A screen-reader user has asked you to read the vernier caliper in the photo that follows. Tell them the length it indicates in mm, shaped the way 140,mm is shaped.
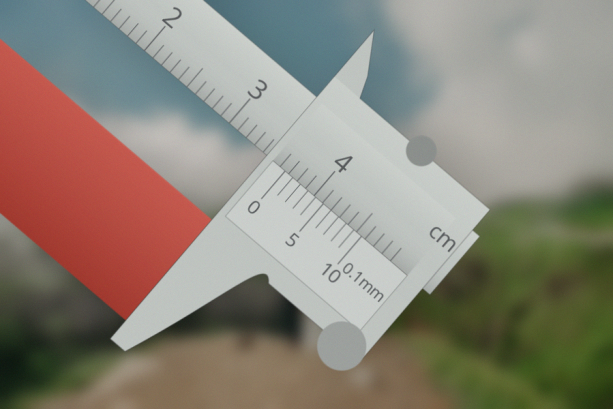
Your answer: 36.6,mm
